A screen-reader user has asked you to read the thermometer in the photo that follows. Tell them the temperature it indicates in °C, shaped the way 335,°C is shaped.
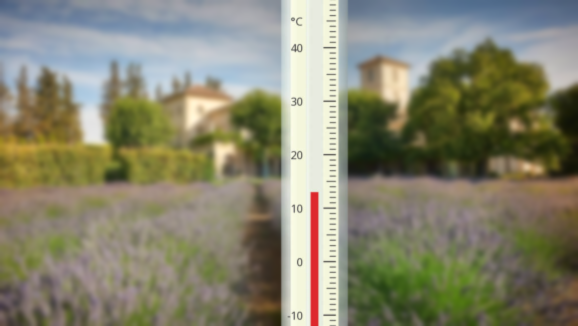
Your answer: 13,°C
